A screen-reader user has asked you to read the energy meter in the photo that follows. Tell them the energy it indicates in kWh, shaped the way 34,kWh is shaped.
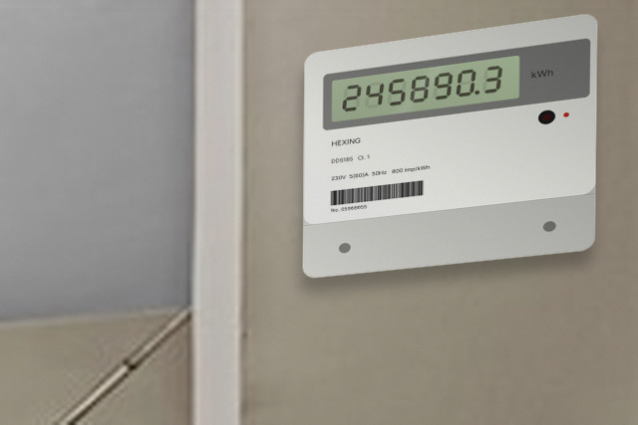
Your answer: 245890.3,kWh
